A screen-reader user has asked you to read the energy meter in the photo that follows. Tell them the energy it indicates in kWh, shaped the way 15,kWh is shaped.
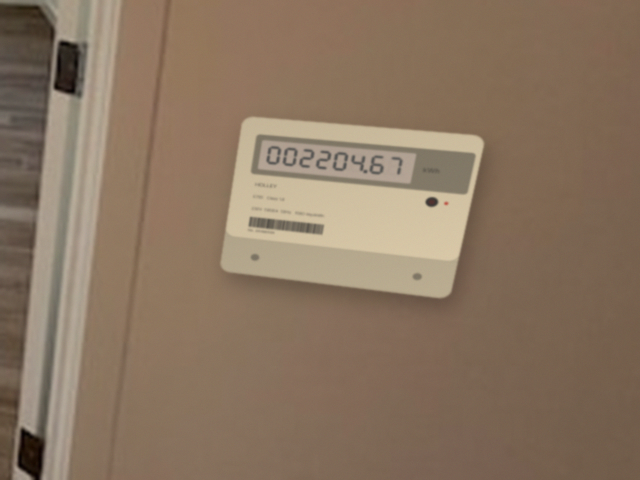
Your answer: 2204.67,kWh
